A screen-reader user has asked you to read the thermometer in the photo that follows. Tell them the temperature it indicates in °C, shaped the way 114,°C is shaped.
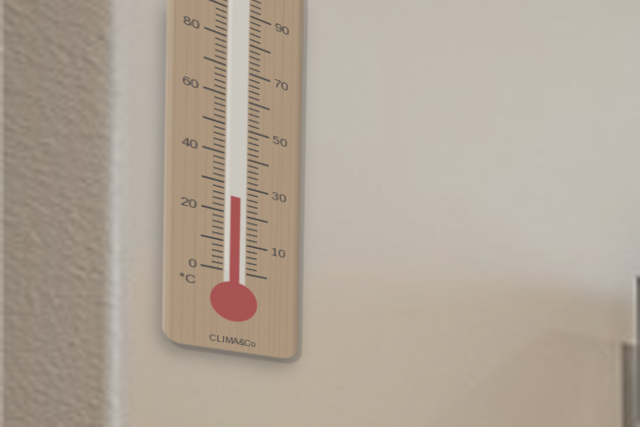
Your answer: 26,°C
